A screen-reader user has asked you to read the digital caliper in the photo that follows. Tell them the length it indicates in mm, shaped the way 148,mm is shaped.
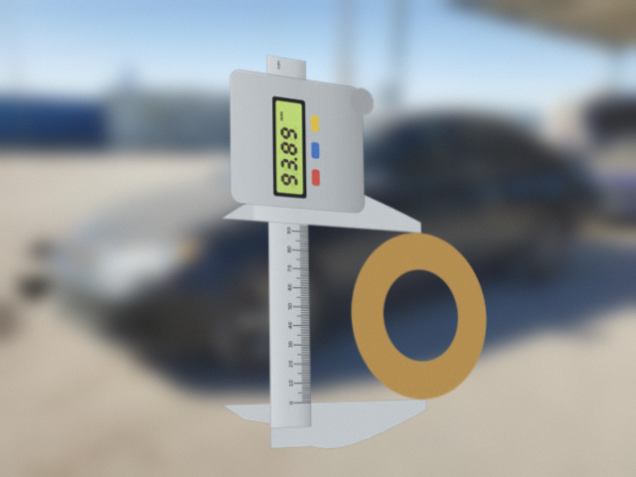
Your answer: 93.89,mm
